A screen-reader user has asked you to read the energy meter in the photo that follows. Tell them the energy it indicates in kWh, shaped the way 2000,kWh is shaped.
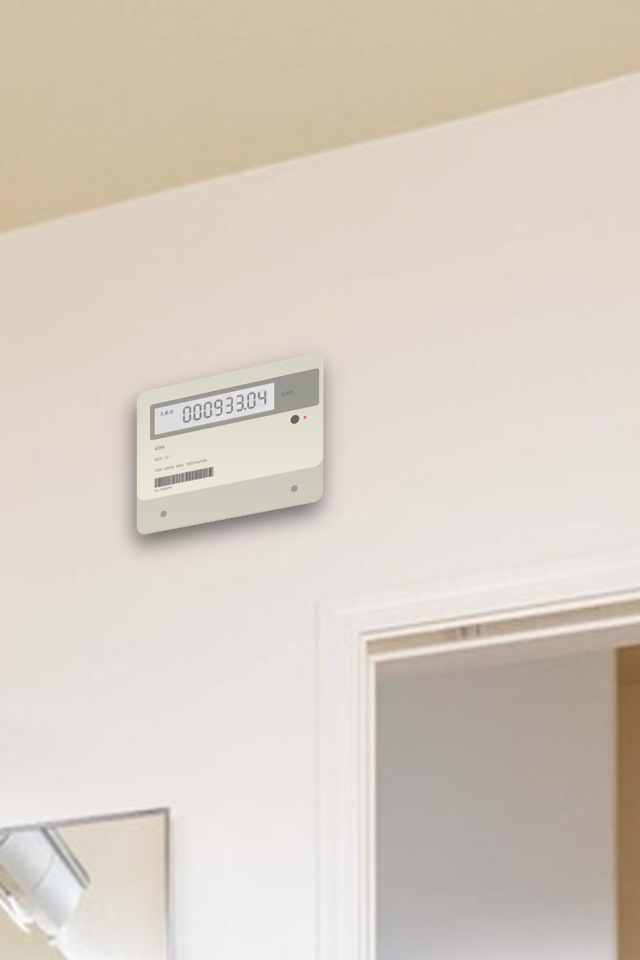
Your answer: 933.04,kWh
